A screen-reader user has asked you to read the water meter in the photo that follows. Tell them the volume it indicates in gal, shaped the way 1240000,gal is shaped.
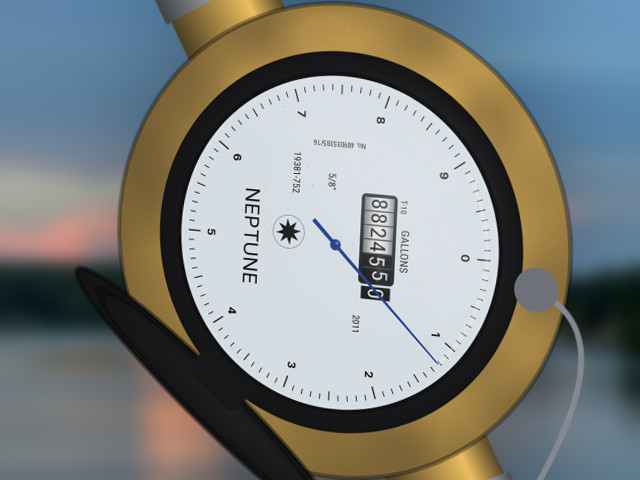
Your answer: 8824551.2,gal
